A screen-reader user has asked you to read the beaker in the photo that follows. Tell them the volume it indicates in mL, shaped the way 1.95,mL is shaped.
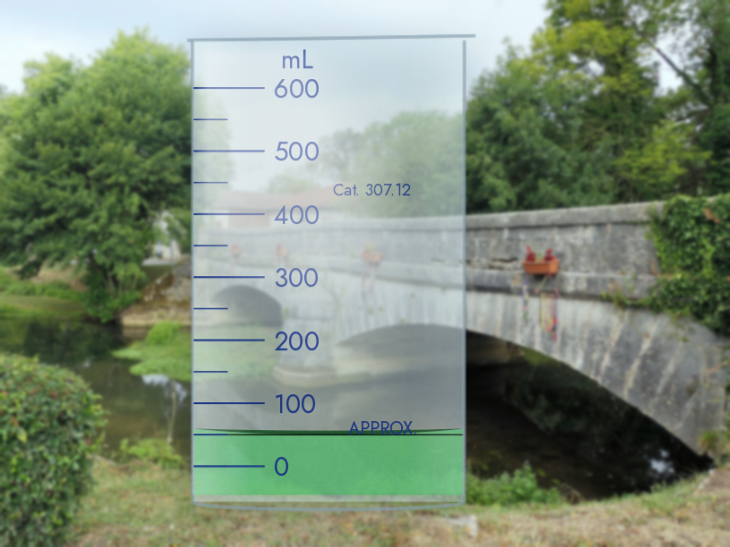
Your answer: 50,mL
